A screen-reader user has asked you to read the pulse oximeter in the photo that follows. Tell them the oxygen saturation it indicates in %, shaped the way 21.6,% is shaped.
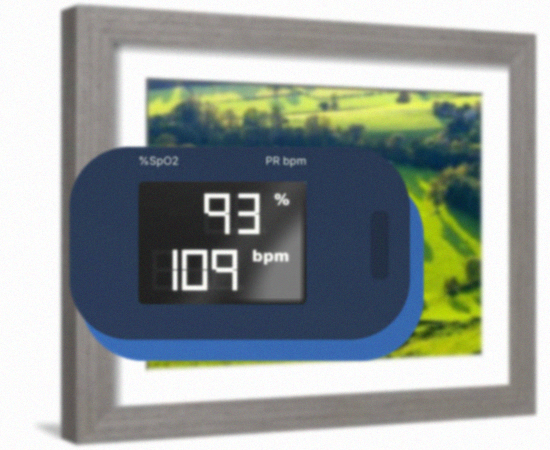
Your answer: 93,%
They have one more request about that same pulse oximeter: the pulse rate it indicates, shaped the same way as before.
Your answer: 109,bpm
